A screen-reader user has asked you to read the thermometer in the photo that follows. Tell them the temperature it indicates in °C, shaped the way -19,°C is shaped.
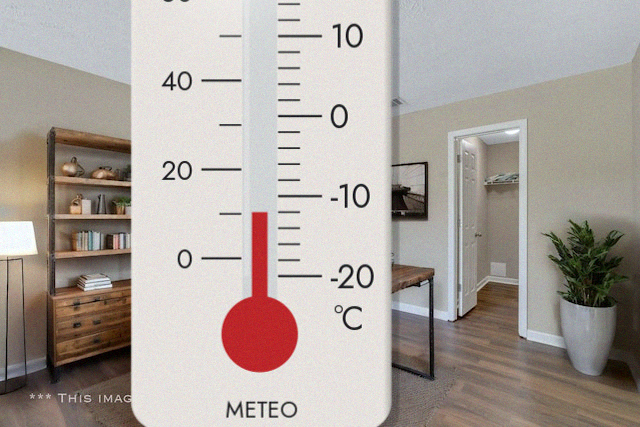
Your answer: -12,°C
